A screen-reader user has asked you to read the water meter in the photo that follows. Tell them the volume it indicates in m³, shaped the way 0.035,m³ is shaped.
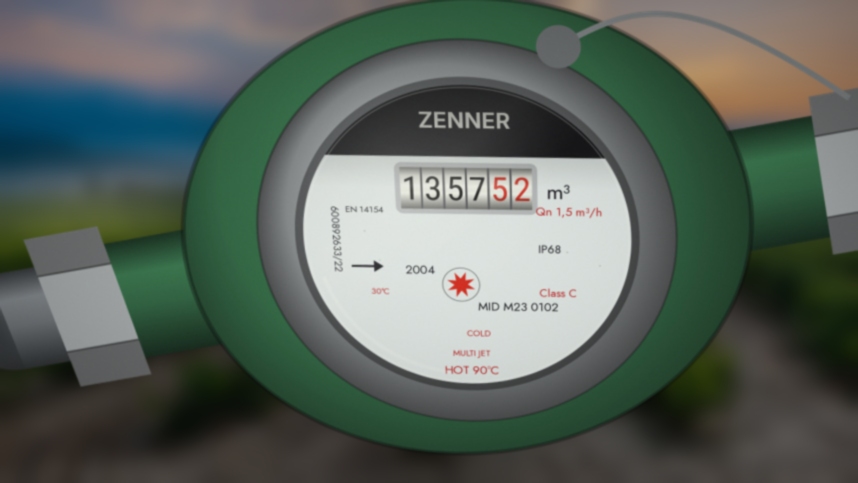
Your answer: 1357.52,m³
